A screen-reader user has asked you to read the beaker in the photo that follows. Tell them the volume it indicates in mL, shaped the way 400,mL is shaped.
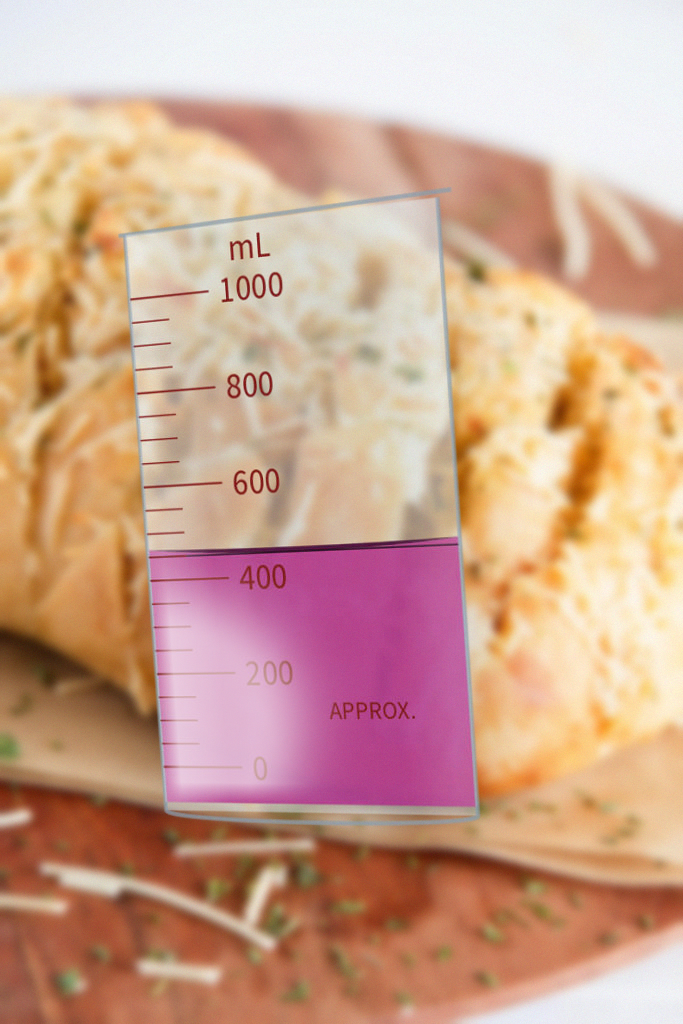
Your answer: 450,mL
